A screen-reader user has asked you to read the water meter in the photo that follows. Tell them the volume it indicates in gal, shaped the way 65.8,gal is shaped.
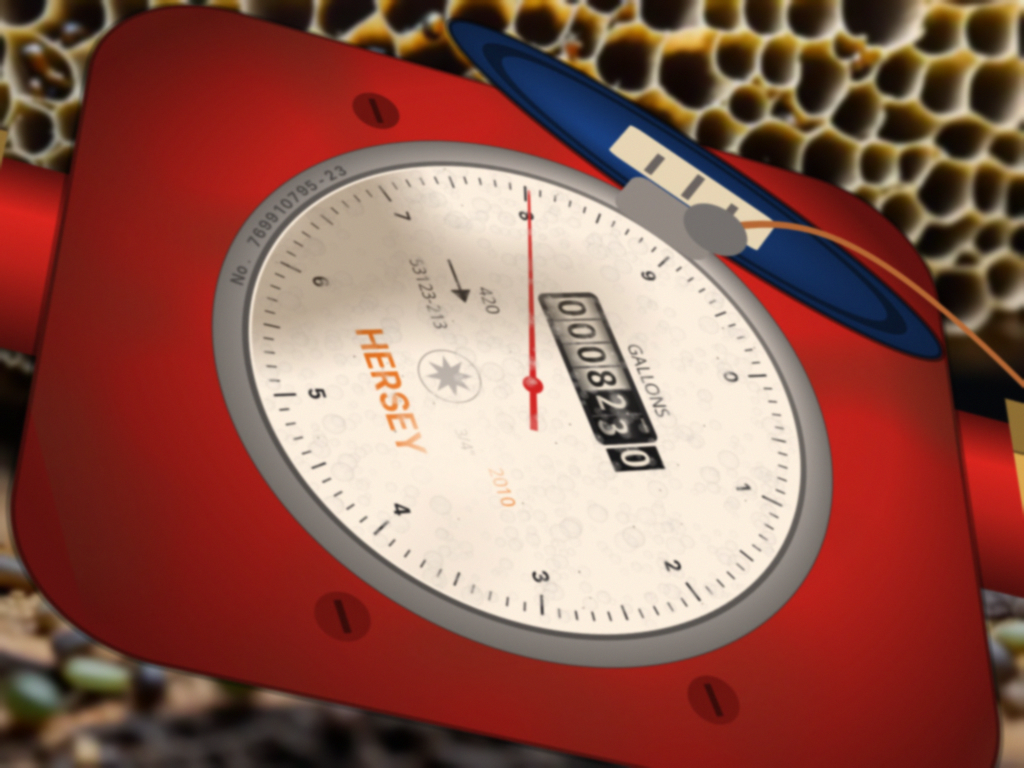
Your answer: 8228.0,gal
